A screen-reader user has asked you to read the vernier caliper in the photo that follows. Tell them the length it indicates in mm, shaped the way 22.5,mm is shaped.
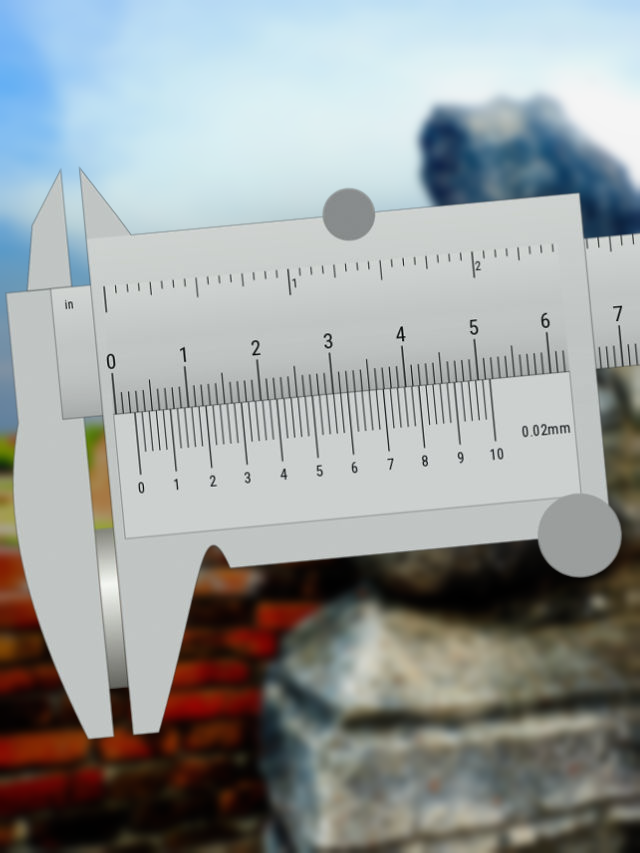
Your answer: 2.6,mm
